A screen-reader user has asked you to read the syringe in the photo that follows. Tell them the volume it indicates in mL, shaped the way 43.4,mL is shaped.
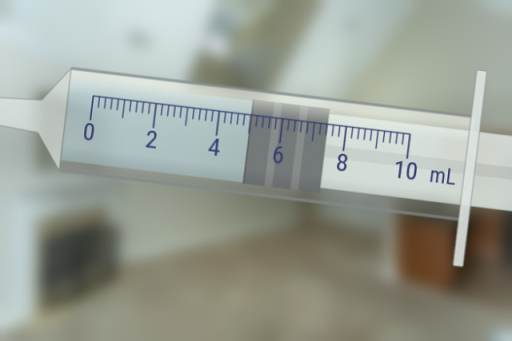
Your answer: 5,mL
